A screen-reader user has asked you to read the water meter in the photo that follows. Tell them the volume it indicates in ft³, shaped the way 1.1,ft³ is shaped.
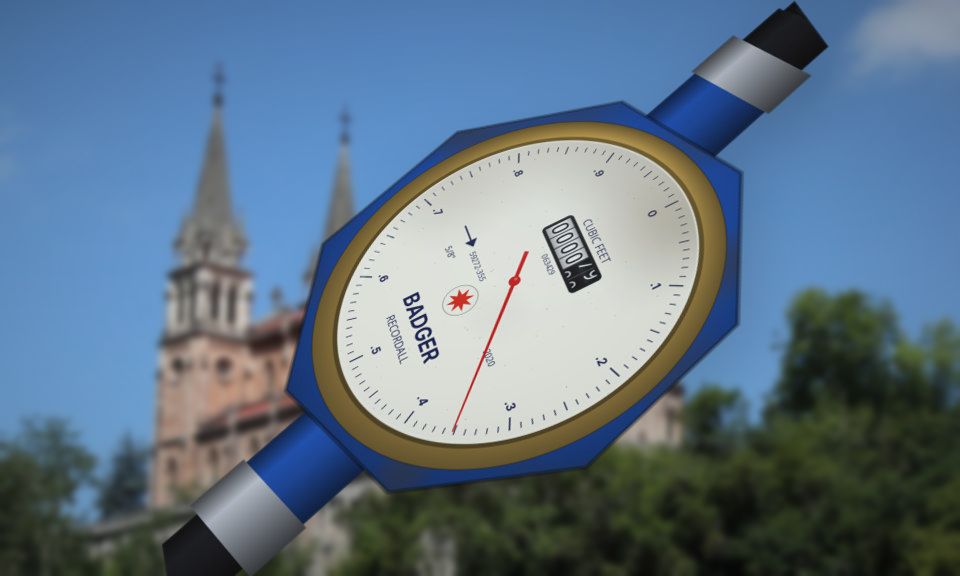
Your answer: 79.35,ft³
